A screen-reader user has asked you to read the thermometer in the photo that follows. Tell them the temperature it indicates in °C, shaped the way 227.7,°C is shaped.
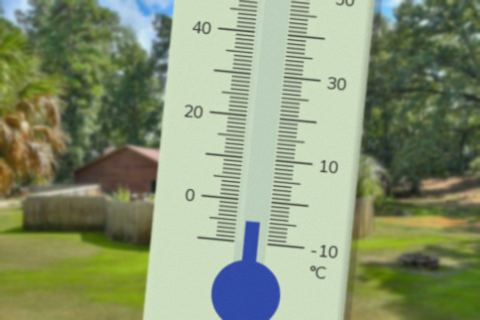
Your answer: -5,°C
